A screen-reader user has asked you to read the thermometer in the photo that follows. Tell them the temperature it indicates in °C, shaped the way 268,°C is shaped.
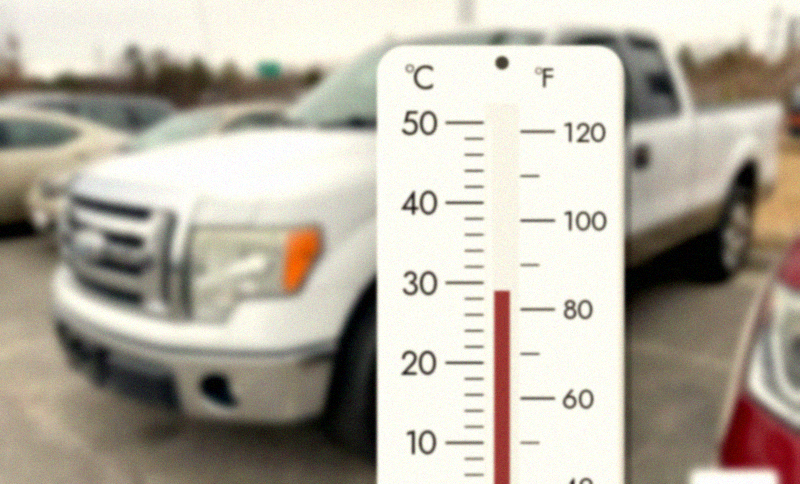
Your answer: 29,°C
